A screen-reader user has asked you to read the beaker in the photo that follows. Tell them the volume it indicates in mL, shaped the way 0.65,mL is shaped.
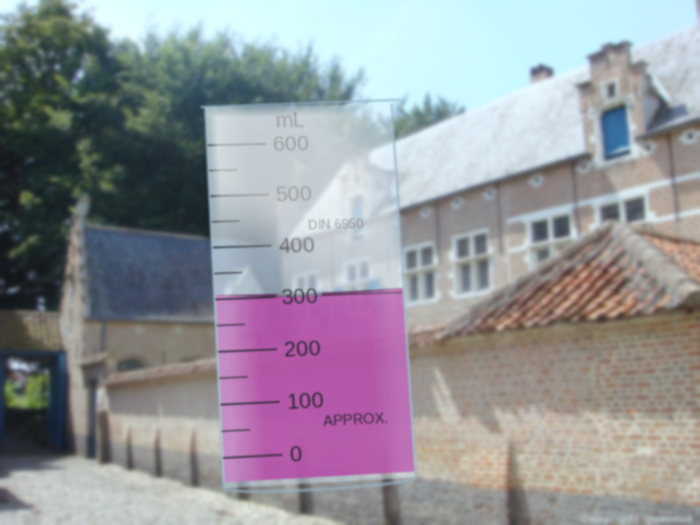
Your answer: 300,mL
